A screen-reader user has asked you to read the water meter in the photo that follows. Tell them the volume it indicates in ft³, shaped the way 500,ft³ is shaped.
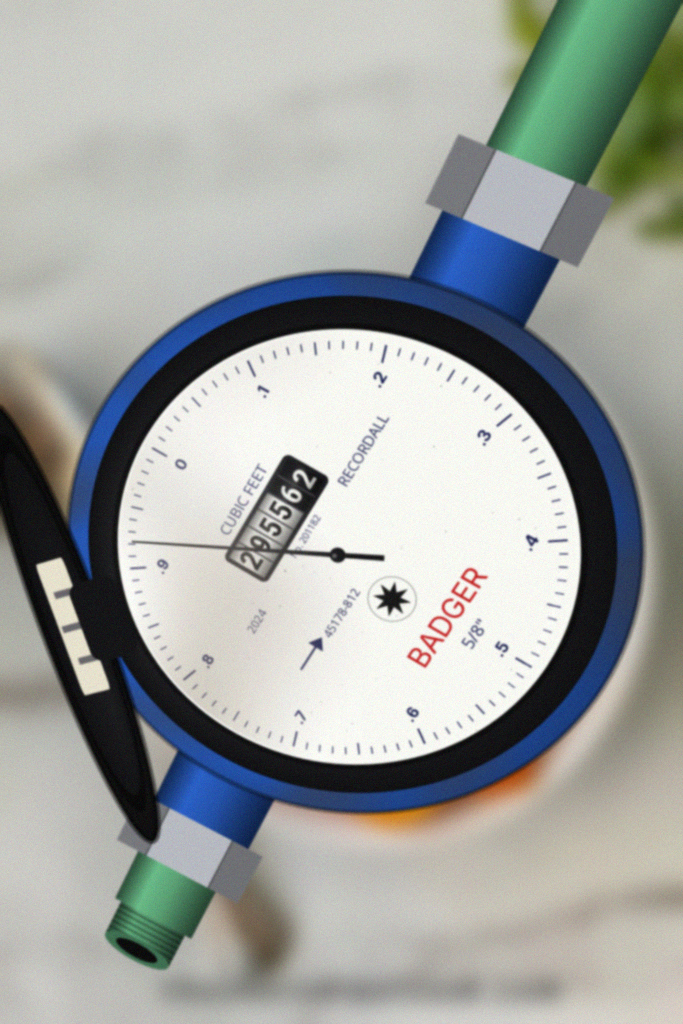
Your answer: 295561.92,ft³
